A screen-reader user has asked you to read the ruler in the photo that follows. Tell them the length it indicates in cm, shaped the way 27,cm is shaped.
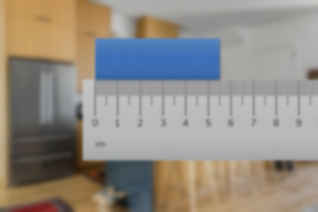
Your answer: 5.5,cm
